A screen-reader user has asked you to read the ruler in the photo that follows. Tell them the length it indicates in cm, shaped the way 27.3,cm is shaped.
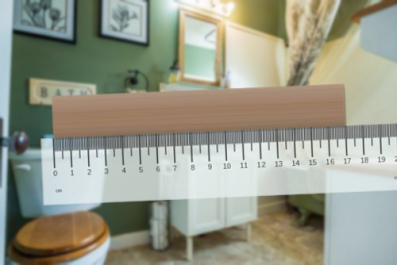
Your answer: 17,cm
